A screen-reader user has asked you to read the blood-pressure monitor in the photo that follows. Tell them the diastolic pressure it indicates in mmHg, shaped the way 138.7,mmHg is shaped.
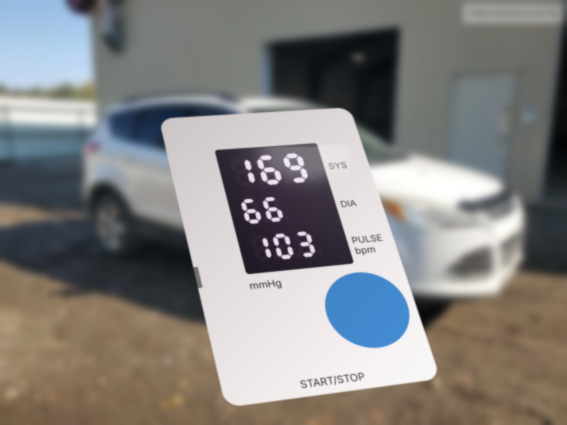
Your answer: 66,mmHg
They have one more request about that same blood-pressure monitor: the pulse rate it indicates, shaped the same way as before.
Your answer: 103,bpm
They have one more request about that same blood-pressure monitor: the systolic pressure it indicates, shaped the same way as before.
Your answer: 169,mmHg
